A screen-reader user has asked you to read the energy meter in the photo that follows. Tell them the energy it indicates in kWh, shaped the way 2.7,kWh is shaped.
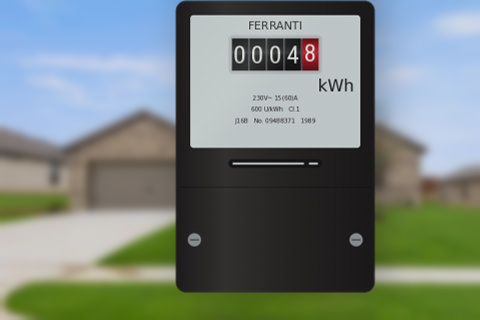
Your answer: 4.8,kWh
